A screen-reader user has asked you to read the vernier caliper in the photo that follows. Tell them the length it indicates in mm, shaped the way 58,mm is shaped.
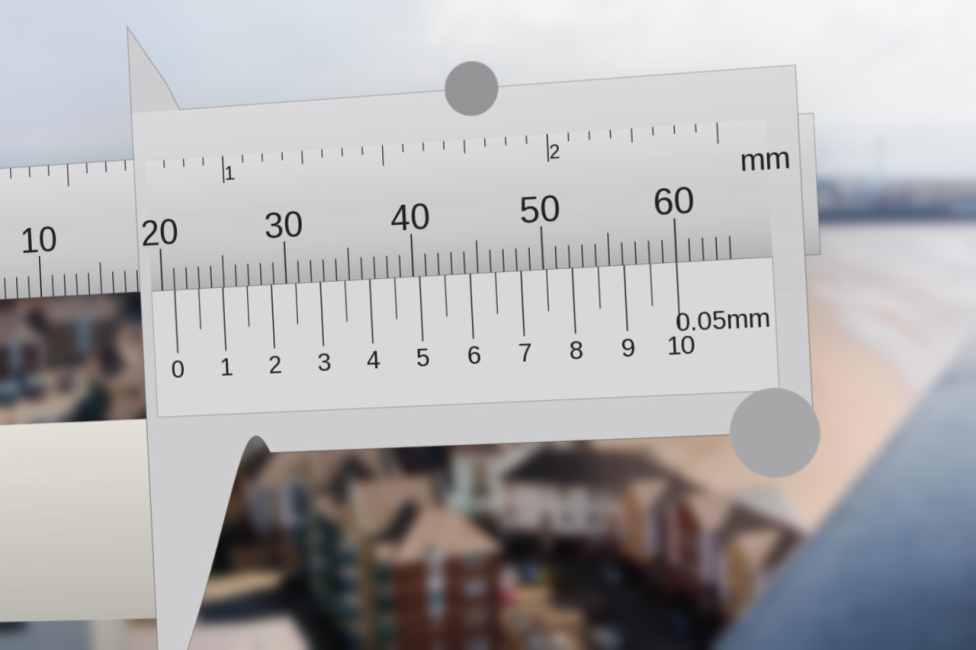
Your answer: 21.0,mm
